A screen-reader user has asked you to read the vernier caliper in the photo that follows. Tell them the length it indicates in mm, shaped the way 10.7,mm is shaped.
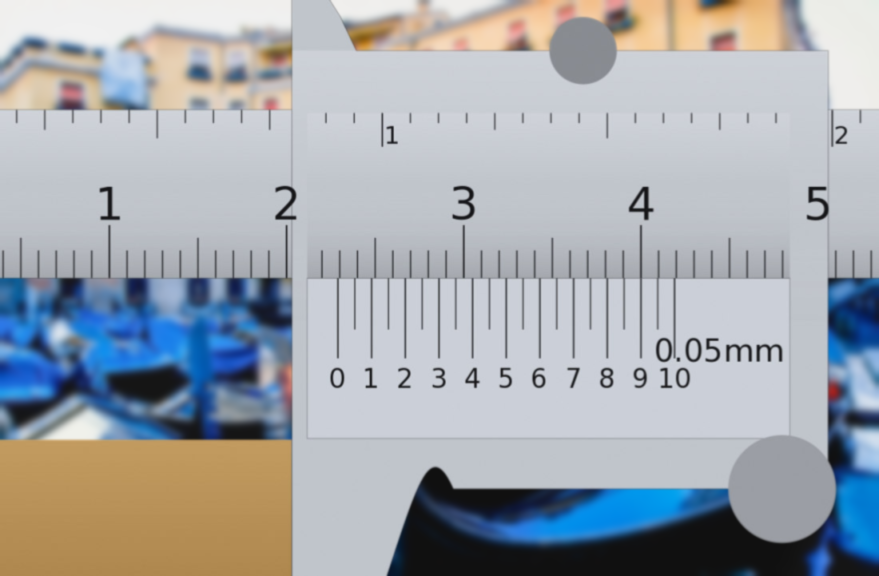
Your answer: 22.9,mm
